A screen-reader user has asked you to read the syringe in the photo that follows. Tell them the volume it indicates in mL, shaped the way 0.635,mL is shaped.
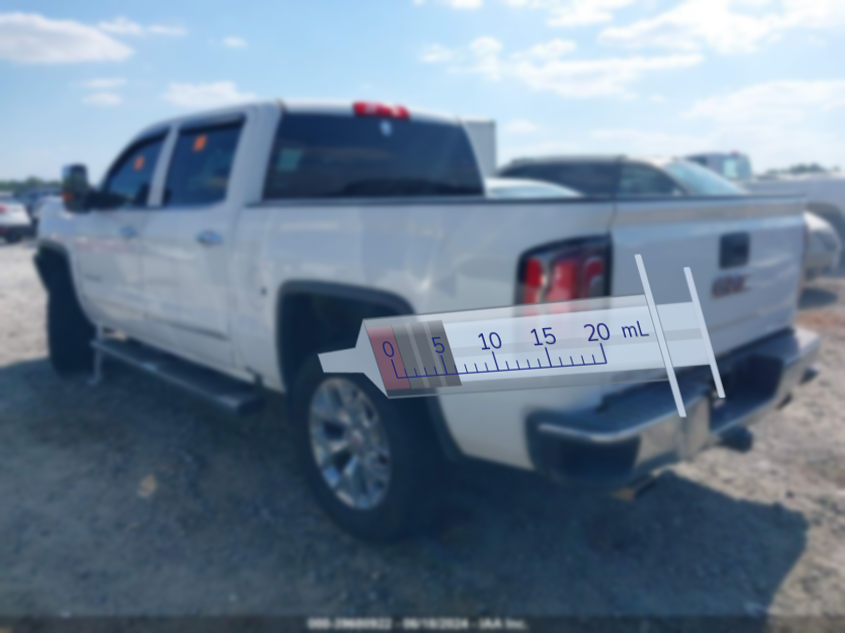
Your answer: 1,mL
